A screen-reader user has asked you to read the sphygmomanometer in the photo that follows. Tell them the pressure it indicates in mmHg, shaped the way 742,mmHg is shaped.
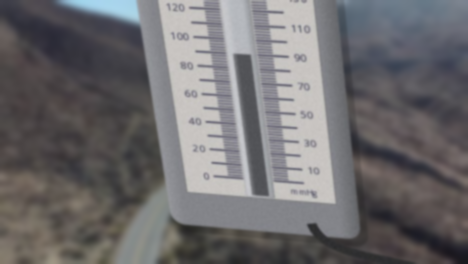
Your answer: 90,mmHg
